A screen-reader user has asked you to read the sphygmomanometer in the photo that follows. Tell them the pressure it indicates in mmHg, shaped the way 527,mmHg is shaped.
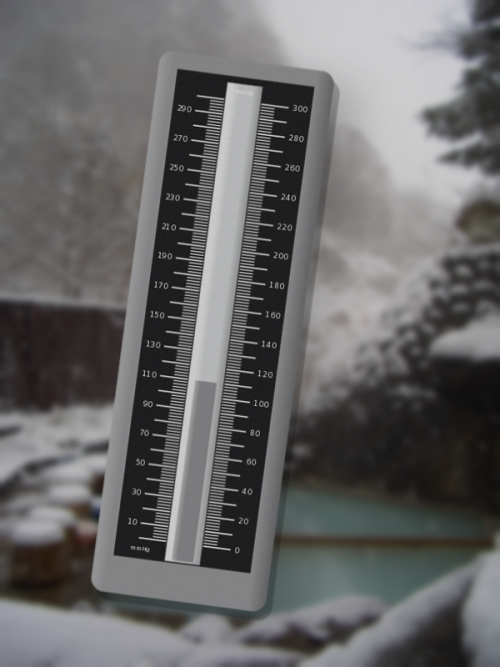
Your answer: 110,mmHg
